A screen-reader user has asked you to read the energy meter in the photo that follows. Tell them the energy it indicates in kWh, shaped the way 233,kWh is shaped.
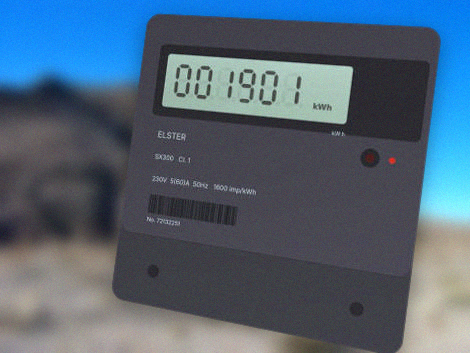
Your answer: 1901,kWh
